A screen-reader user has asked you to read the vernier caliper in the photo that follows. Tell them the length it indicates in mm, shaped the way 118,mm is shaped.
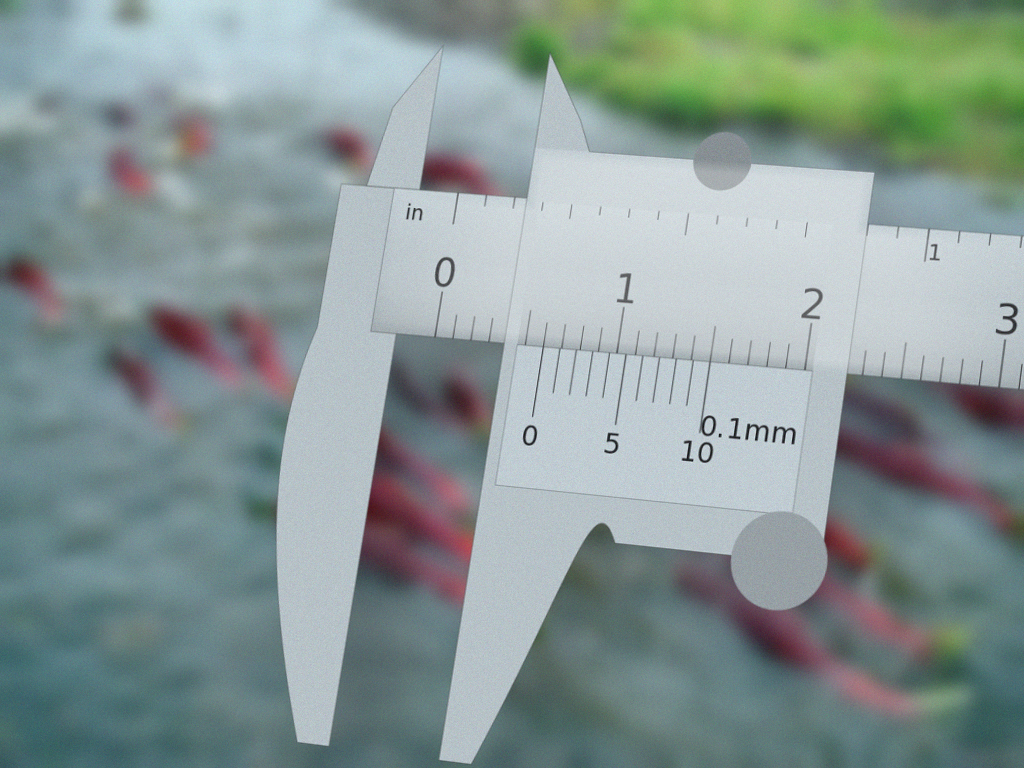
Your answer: 6.0,mm
